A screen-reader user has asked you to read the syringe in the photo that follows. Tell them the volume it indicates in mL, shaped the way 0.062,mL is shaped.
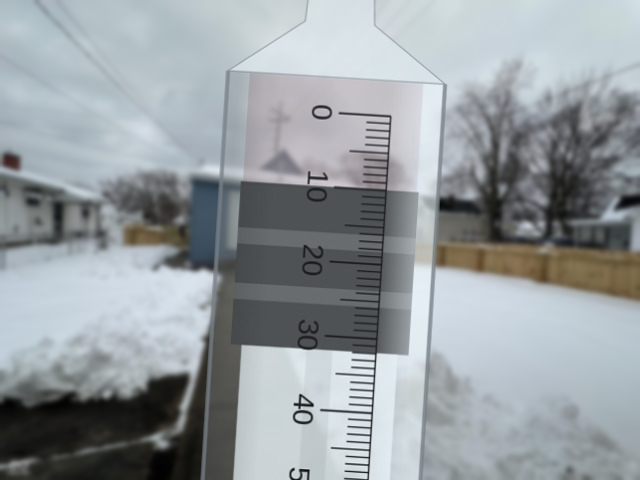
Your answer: 10,mL
